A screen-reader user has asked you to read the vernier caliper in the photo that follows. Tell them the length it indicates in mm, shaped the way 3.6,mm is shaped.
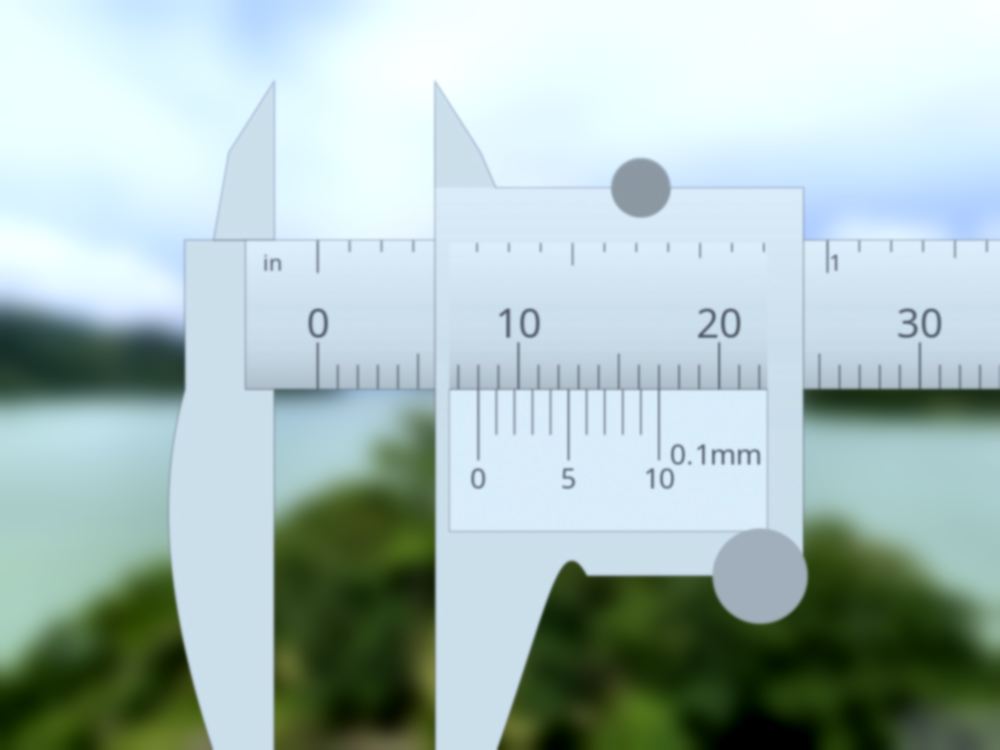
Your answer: 8.0,mm
